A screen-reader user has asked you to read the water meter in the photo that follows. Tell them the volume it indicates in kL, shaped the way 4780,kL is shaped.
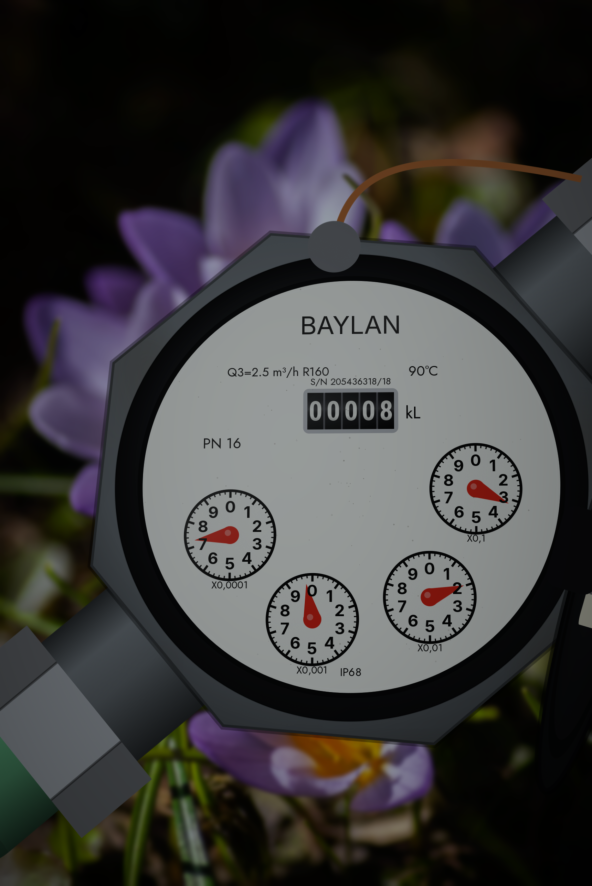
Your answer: 8.3197,kL
